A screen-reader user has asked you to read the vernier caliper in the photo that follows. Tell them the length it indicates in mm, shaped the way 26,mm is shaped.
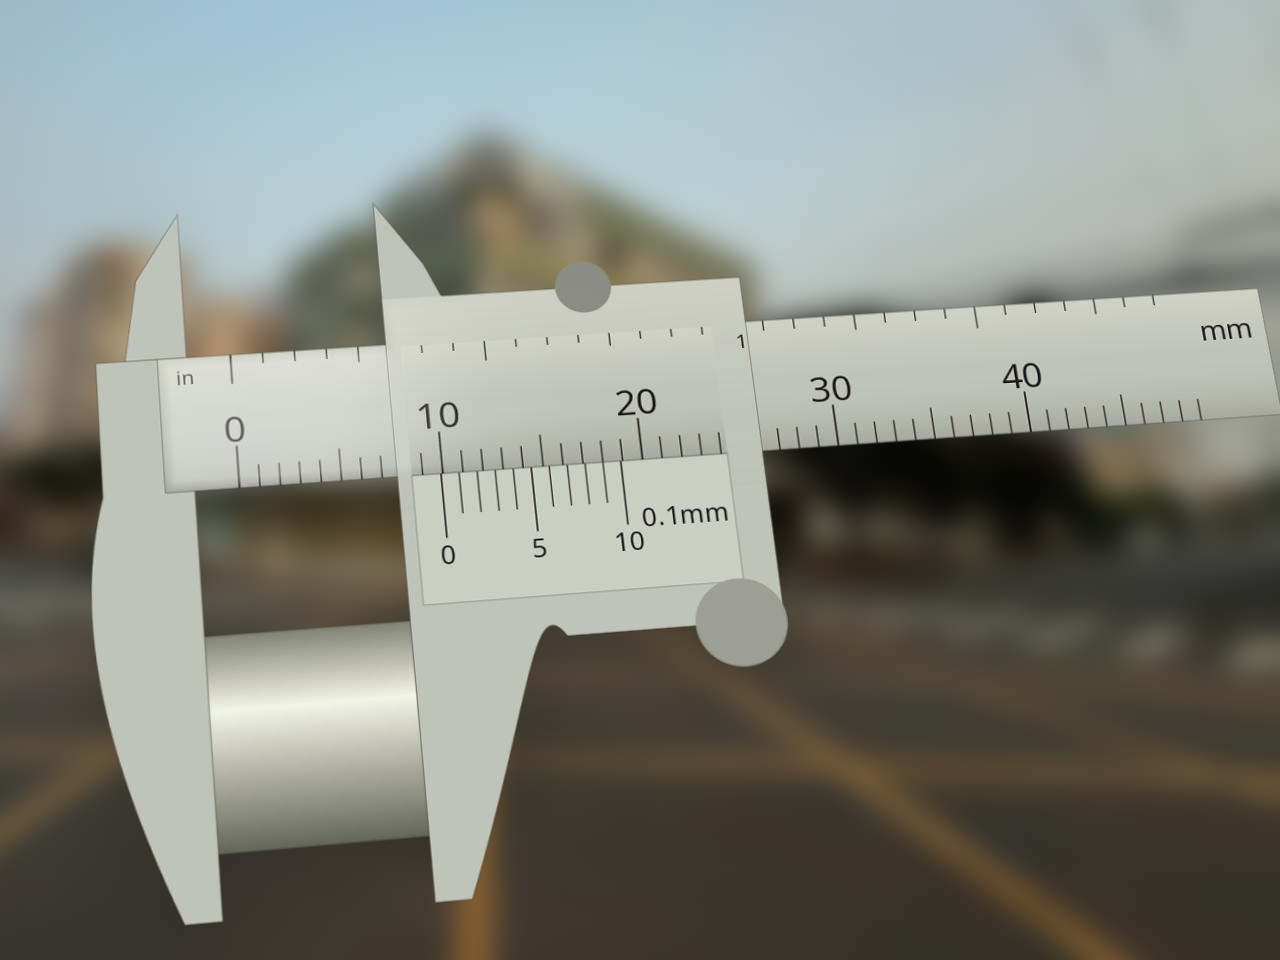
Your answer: 9.9,mm
